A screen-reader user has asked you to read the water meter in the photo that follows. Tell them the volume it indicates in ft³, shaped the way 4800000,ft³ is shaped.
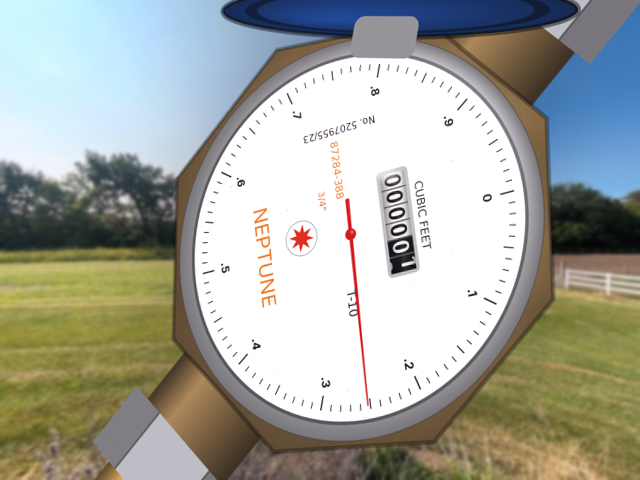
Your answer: 1.25,ft³
